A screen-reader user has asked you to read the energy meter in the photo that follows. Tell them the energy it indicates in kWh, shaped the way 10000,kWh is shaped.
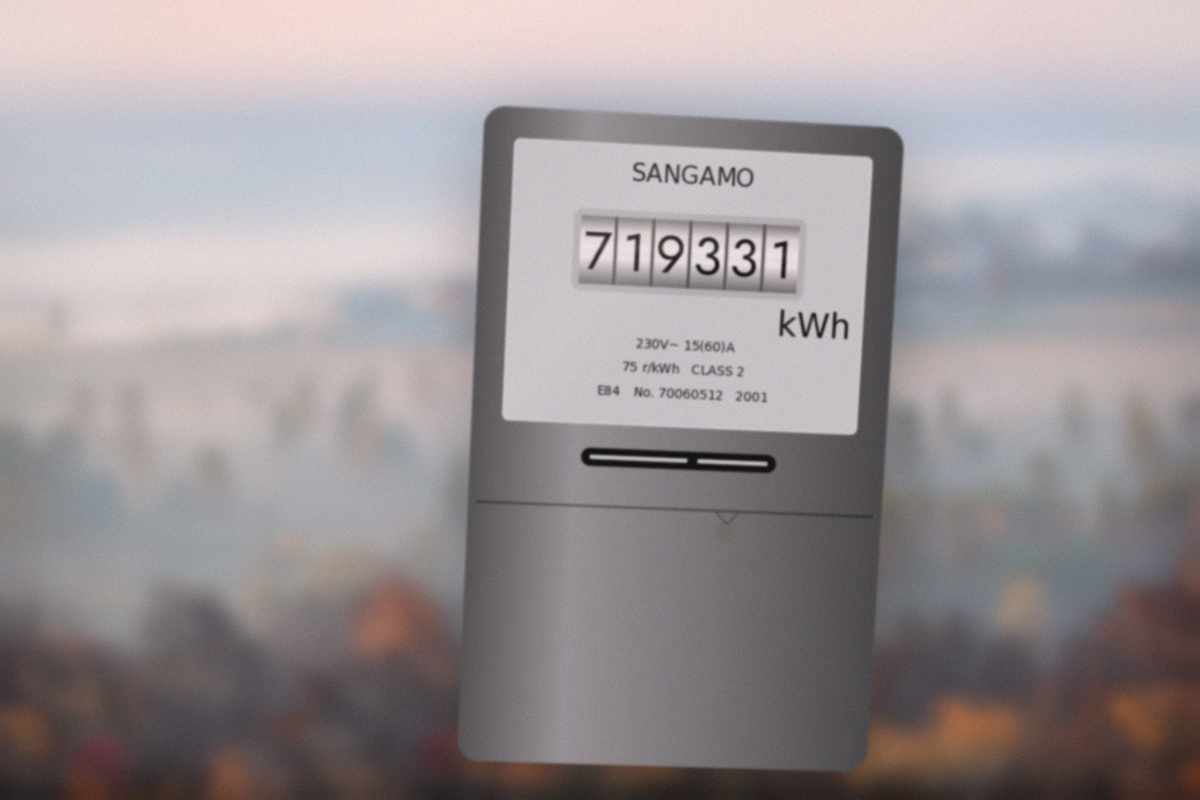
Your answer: 719331,kWh
